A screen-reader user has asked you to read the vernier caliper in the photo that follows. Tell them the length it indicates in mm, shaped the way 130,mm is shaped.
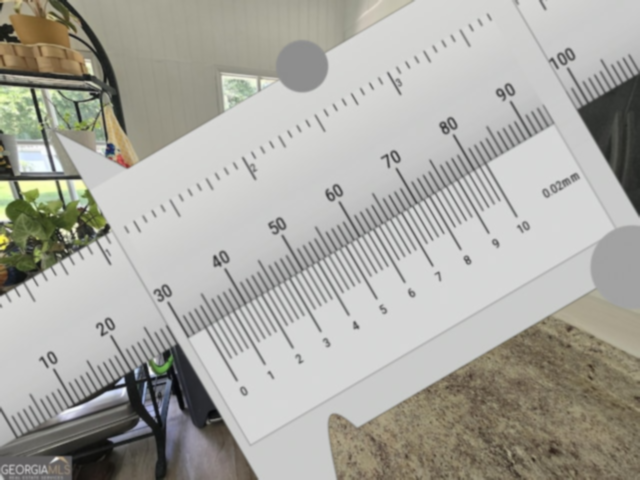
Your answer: 33.0,mm
